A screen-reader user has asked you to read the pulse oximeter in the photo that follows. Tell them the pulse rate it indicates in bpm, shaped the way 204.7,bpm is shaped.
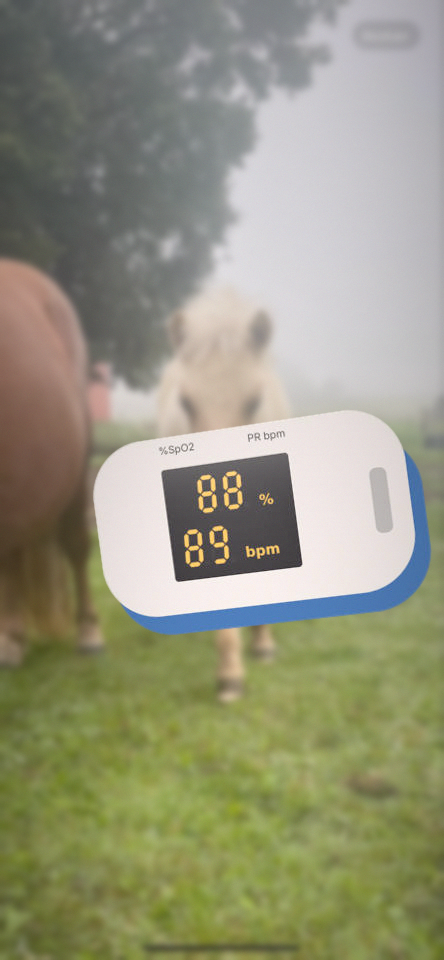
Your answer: 89,bpm
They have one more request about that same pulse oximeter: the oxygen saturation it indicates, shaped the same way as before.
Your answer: 88,%
